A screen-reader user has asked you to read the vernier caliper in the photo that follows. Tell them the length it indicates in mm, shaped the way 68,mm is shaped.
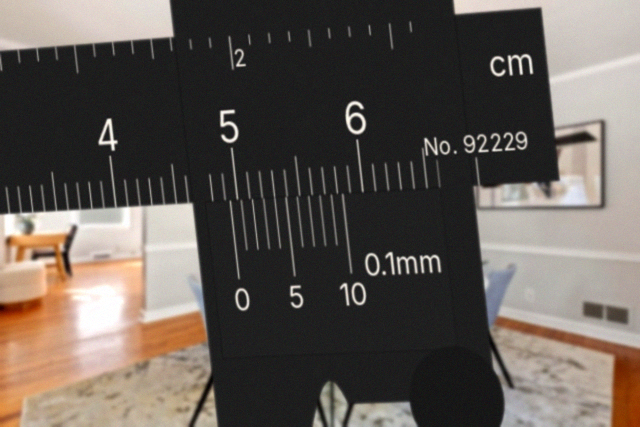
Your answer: 49.4,mm
